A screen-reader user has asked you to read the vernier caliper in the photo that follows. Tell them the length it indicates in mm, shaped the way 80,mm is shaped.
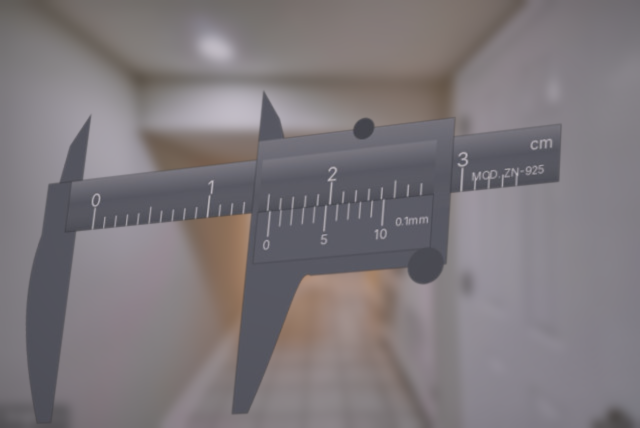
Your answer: 15.2,mm
